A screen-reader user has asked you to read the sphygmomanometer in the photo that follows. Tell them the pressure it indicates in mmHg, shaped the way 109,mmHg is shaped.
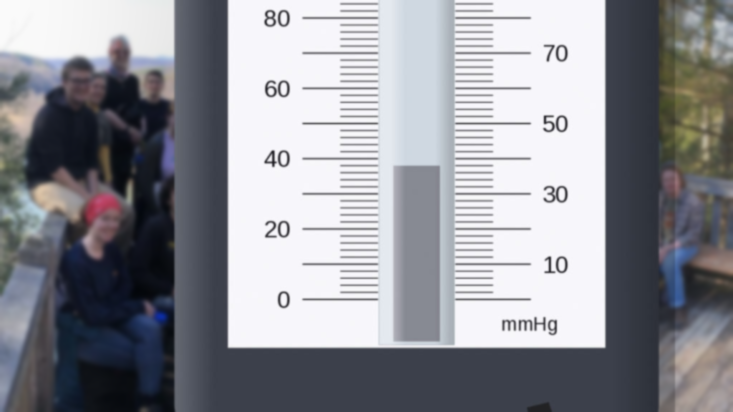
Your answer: 38,mmHg
